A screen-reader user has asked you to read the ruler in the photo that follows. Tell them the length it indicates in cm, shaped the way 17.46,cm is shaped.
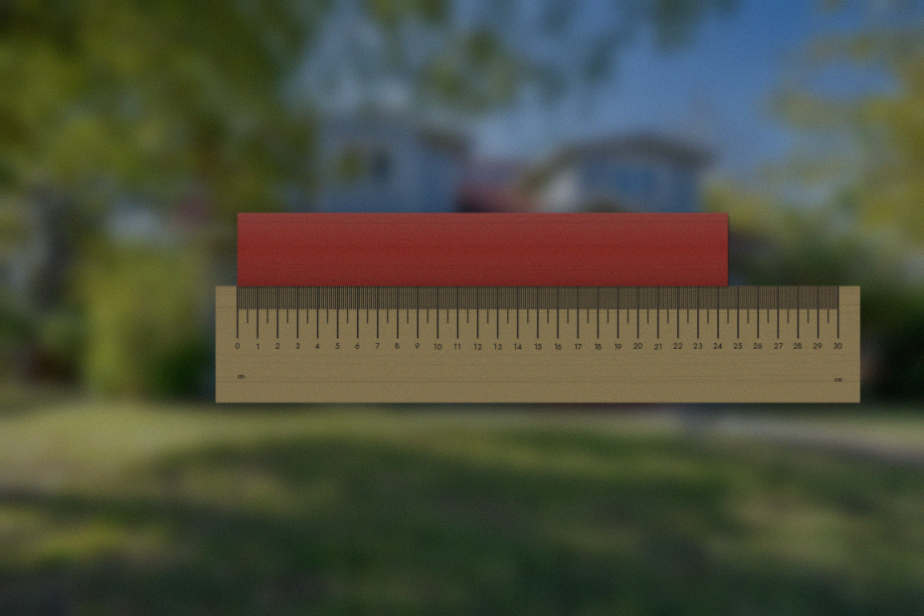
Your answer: 24.5,cm
